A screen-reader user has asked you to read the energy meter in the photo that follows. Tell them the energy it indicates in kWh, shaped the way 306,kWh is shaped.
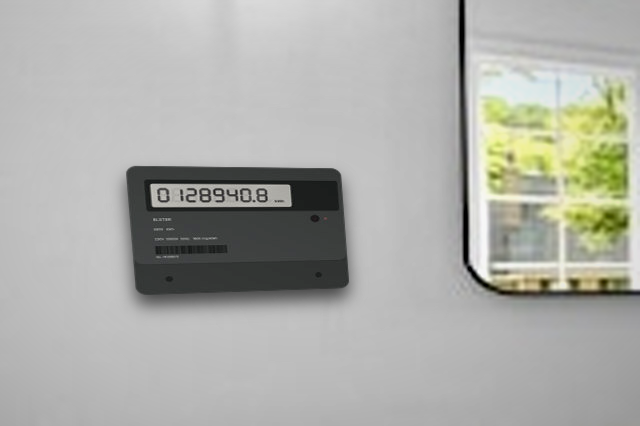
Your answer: 128940.8,kWh
